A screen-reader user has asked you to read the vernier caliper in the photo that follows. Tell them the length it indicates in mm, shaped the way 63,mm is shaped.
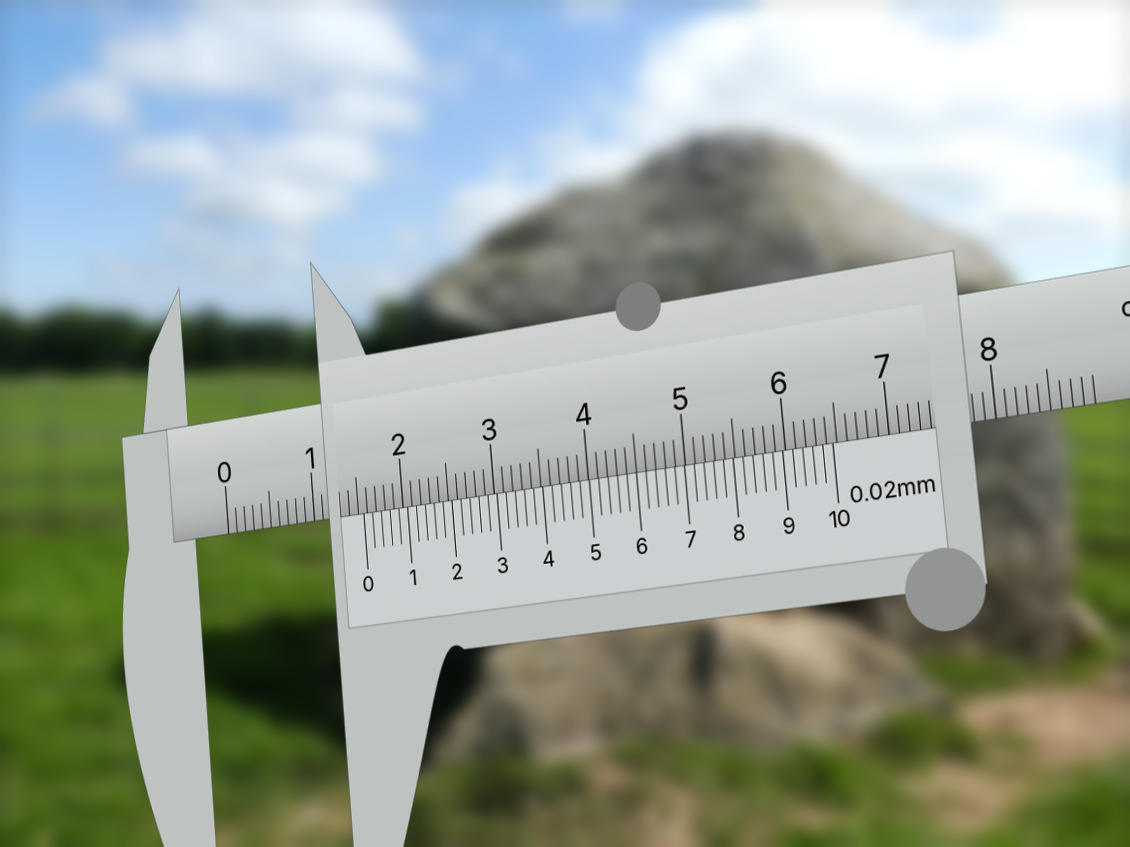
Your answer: 15.6,mm
